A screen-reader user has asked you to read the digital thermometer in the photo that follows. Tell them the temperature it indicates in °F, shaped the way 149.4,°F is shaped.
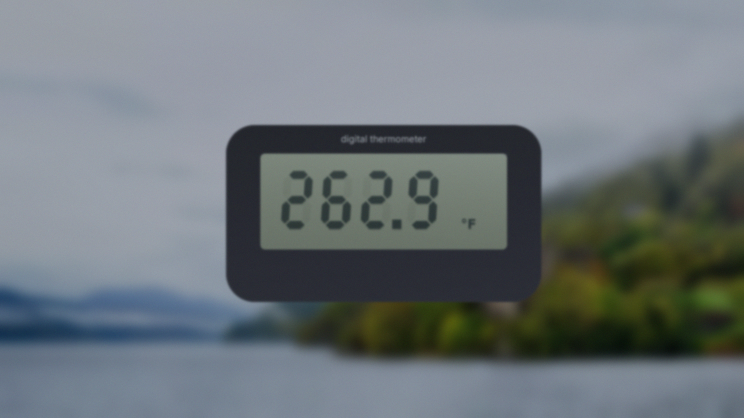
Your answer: 262.9,°F
